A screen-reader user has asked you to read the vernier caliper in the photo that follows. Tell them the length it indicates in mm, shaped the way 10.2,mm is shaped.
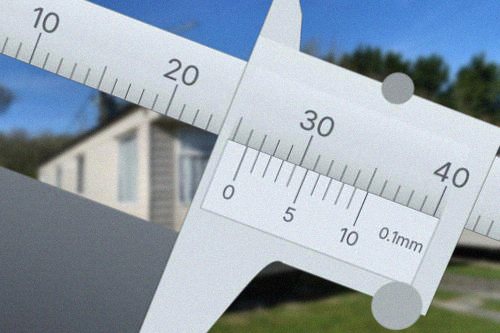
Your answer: 26.1,mm
